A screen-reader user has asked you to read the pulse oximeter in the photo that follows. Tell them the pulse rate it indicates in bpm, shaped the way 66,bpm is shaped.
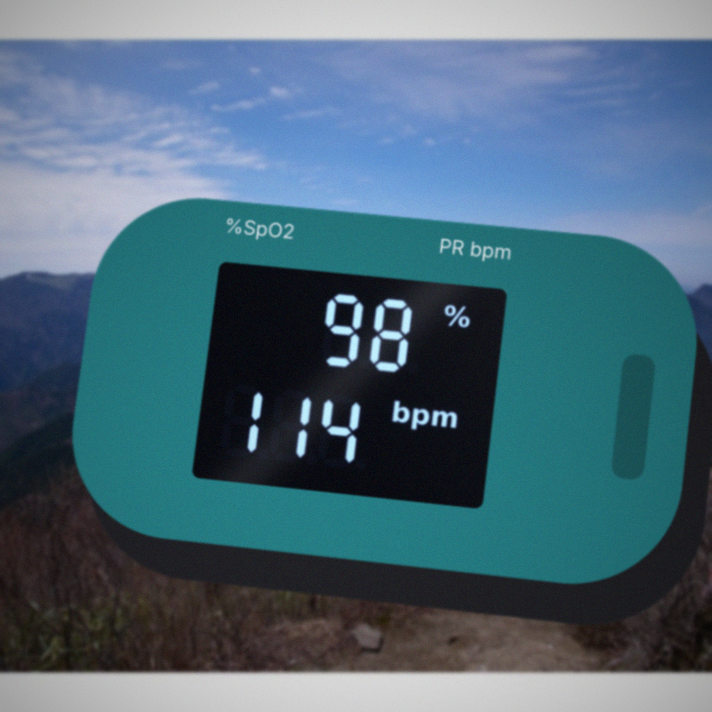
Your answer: 114,bpm
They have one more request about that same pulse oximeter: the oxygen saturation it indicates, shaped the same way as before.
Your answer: 98,%
